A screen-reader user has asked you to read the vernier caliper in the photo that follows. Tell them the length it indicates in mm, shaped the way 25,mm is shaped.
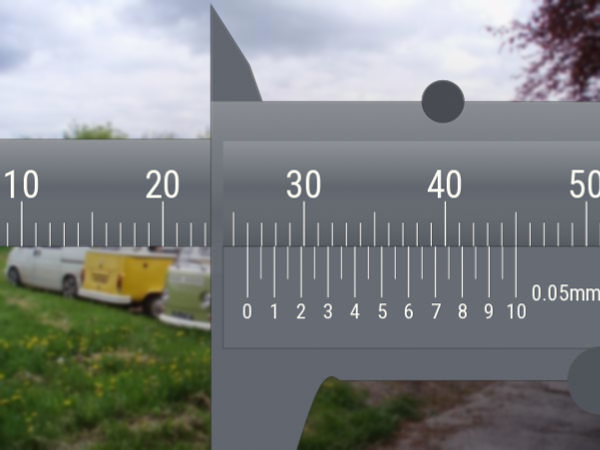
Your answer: 26.0,mm
